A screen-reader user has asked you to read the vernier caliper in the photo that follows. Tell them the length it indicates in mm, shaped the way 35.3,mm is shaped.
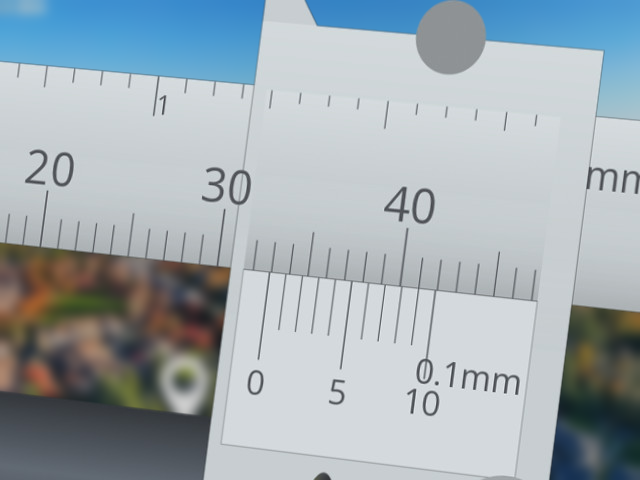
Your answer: 32.9,mm
